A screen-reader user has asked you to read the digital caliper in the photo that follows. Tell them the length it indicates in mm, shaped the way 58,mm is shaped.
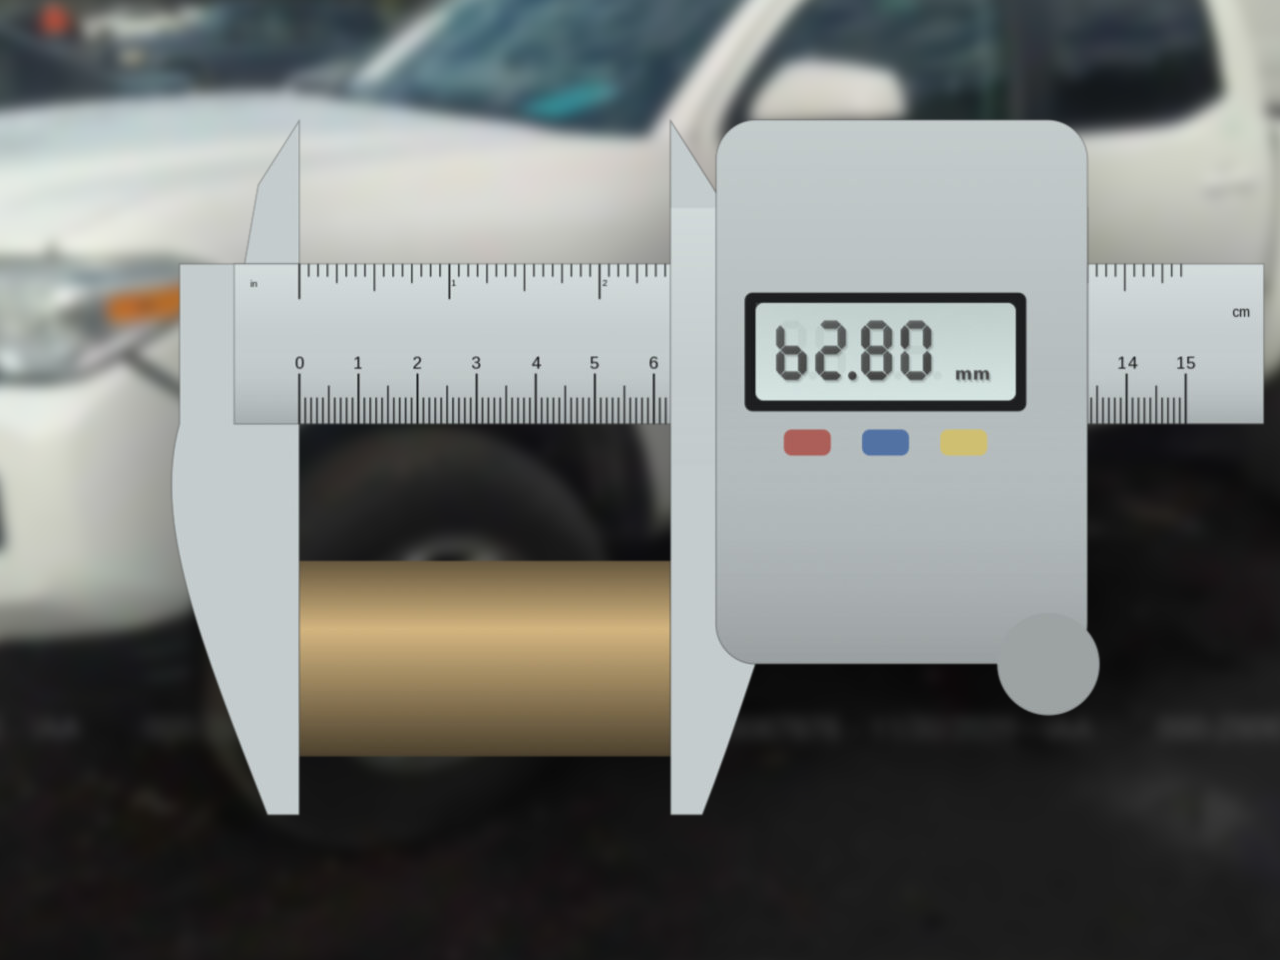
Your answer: 62.80,mm
